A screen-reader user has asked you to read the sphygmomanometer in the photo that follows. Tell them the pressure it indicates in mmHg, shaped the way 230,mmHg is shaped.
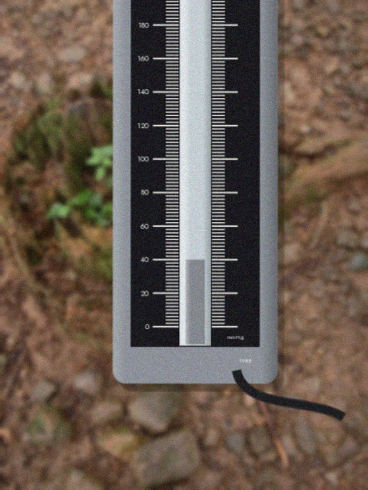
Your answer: 40,mmHg
